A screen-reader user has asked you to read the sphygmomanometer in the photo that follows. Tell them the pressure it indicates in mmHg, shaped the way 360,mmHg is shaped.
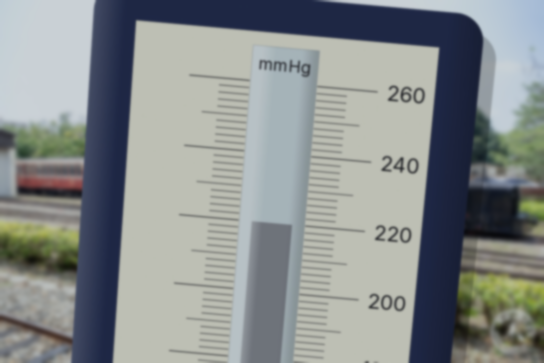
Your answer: 220,mmHg
